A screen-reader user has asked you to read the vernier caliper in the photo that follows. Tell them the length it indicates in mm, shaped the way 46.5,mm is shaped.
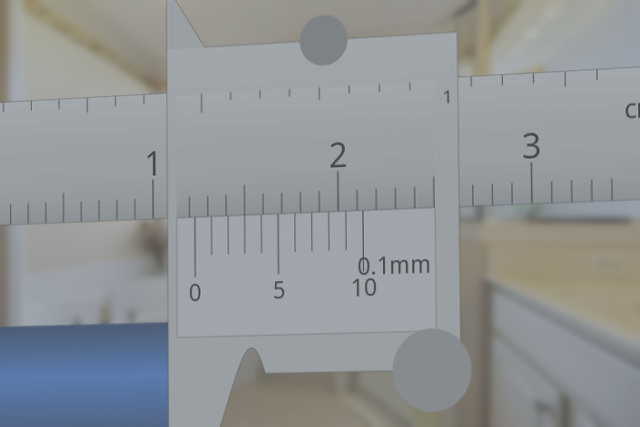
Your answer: 12.3,mm
